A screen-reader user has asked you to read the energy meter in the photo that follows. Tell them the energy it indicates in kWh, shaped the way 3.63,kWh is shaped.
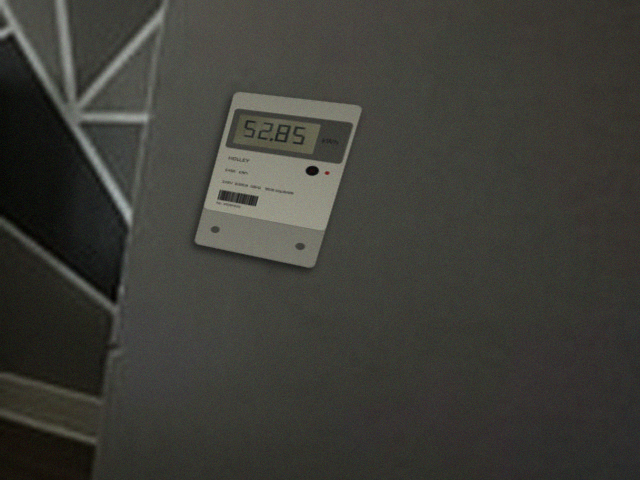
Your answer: 52.85,kWh
